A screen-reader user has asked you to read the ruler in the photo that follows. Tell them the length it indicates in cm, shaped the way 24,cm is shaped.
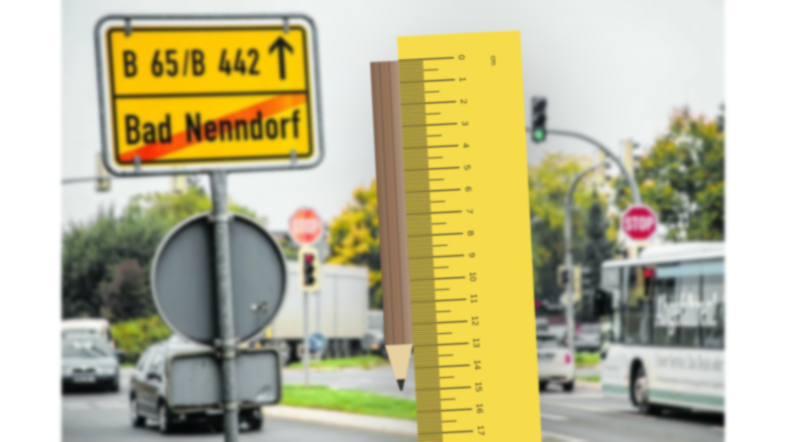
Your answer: 15,cm
